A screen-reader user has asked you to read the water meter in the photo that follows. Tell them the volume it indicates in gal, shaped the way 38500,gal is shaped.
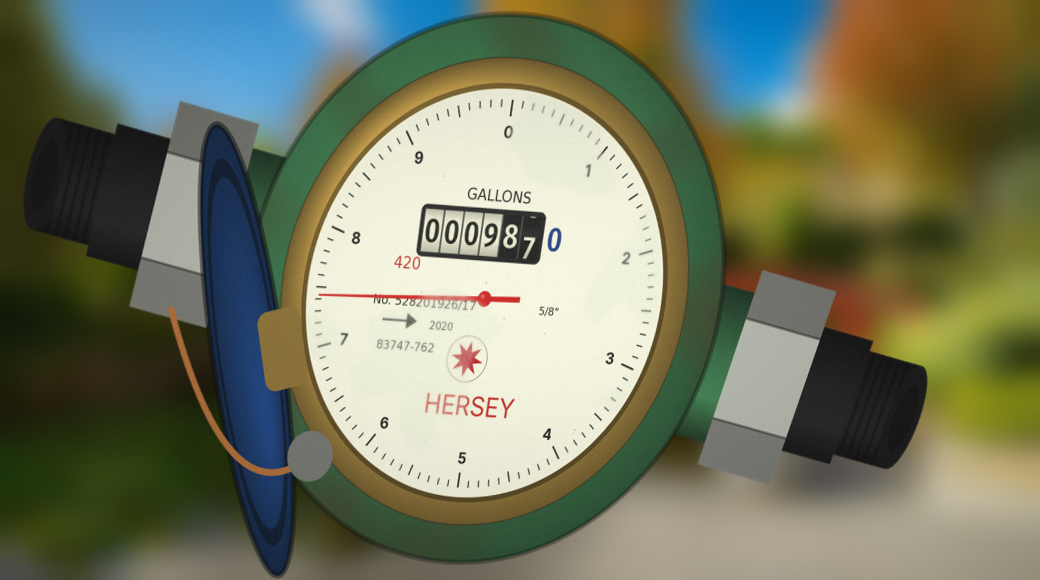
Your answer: 9867.4,gal
